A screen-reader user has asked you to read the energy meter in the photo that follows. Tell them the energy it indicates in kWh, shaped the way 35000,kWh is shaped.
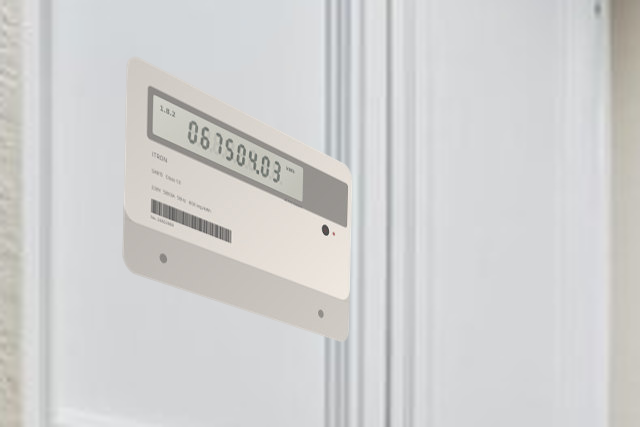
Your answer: 67504.03,kWh
